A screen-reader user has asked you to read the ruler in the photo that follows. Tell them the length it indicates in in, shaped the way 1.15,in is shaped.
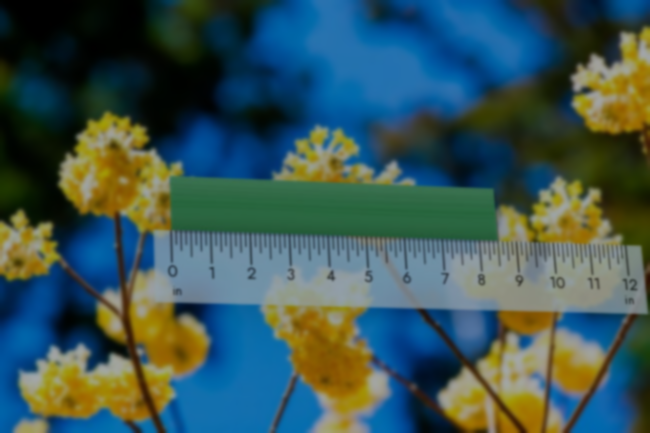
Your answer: 8.5,in
